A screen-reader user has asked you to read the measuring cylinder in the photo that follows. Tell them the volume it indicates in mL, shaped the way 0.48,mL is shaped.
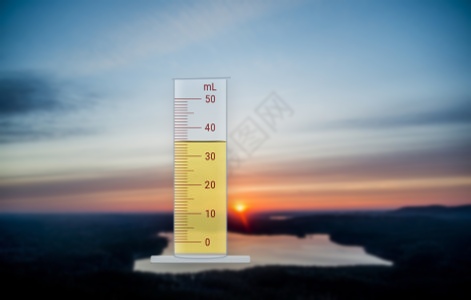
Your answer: 35,mL
